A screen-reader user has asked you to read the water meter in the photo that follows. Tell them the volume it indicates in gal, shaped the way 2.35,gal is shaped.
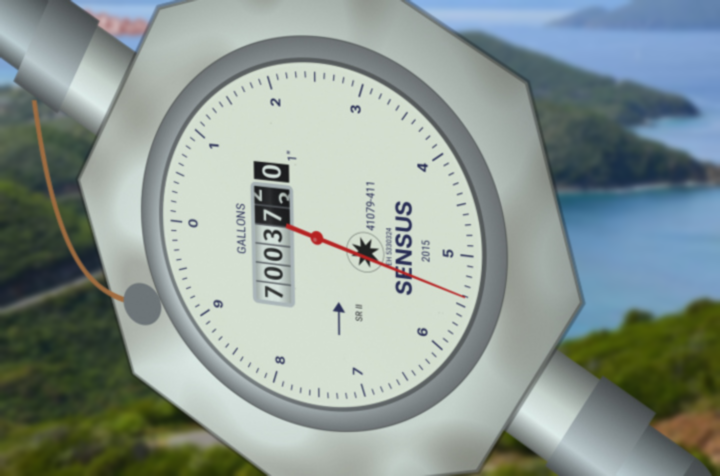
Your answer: 7003725.4,gal
